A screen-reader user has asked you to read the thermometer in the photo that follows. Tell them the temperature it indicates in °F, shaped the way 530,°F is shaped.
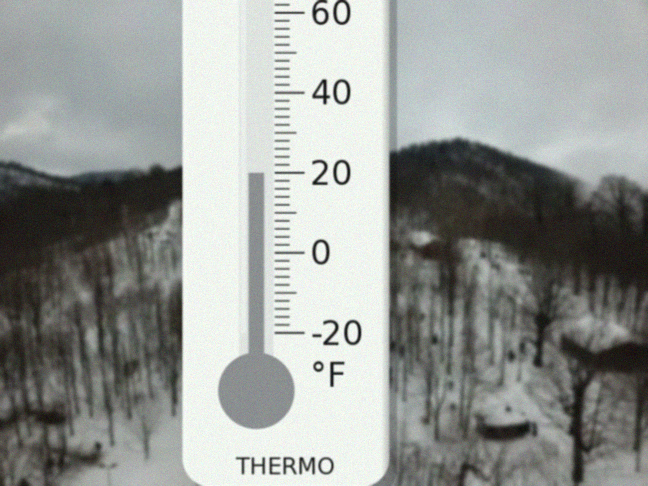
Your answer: 20,°F
